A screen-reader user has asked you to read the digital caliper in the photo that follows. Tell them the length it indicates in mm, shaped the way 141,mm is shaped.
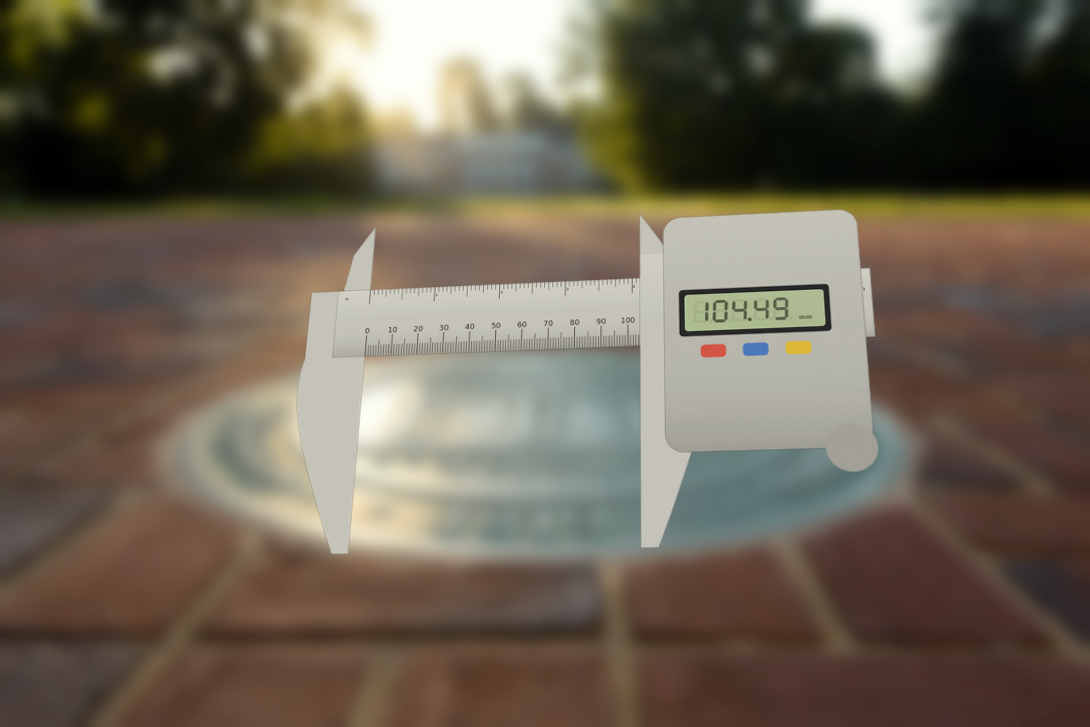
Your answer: 104.49,mm
